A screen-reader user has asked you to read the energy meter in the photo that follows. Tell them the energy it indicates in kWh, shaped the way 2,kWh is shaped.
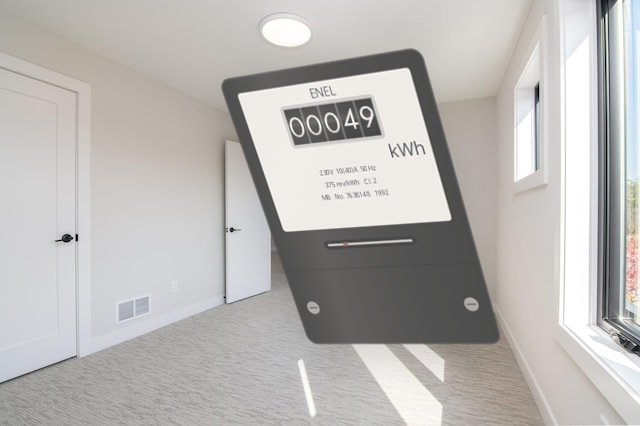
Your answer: 49,kWh
